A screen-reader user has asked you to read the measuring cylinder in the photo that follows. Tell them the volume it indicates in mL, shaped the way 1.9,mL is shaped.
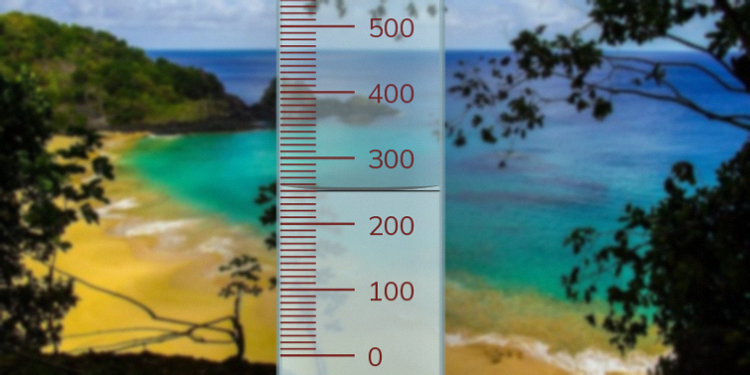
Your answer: 250,mL
